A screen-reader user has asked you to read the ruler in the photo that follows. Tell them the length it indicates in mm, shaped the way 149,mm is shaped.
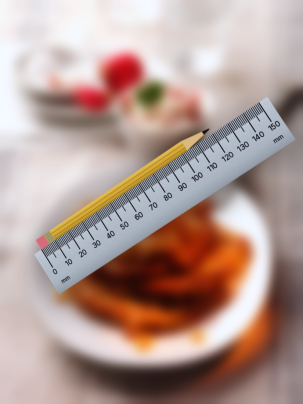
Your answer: 120,mm
